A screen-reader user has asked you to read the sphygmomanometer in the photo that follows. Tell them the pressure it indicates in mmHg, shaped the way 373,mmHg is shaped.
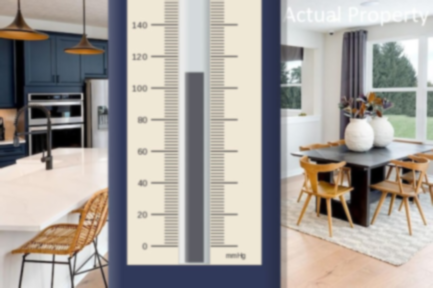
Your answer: 110,mmHg
